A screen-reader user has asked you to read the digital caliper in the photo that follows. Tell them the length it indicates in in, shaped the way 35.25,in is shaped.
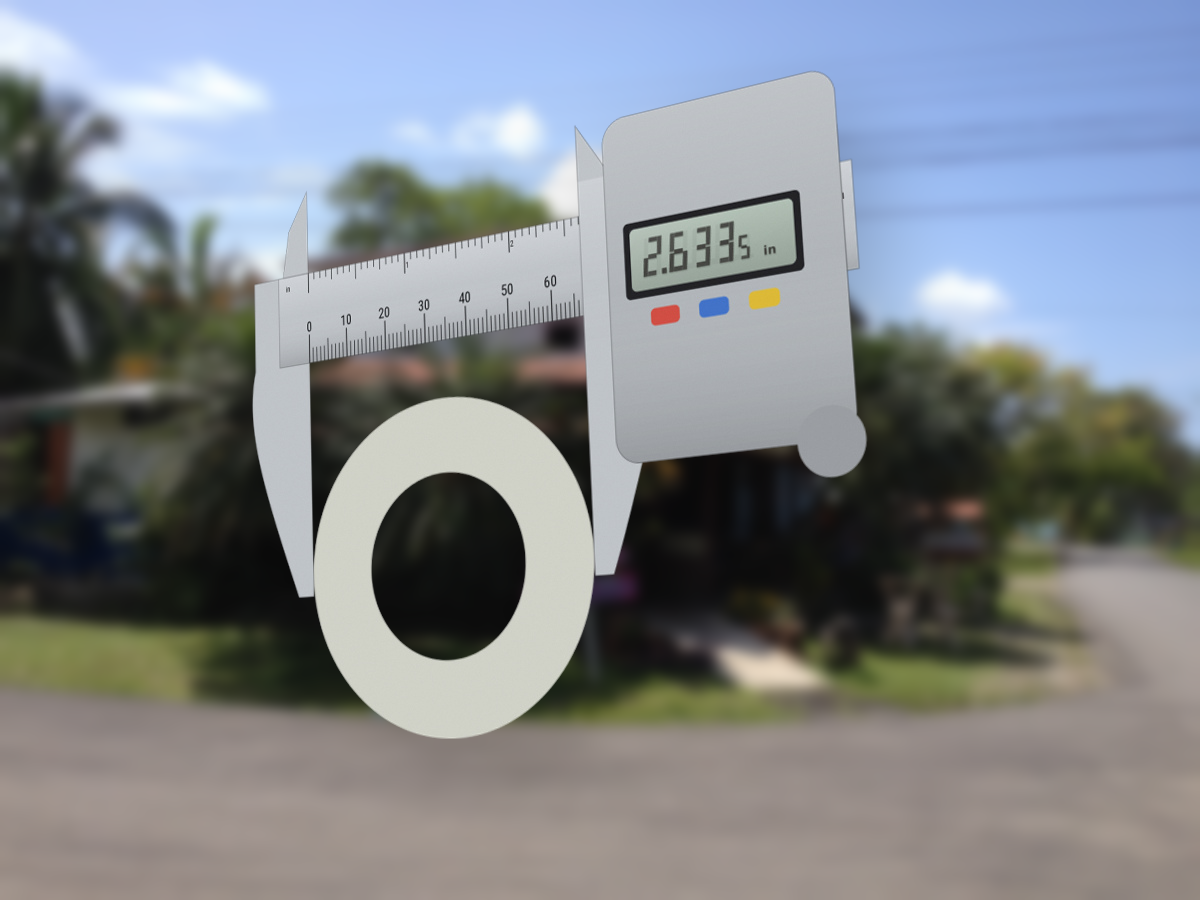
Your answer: 2.6335,in
